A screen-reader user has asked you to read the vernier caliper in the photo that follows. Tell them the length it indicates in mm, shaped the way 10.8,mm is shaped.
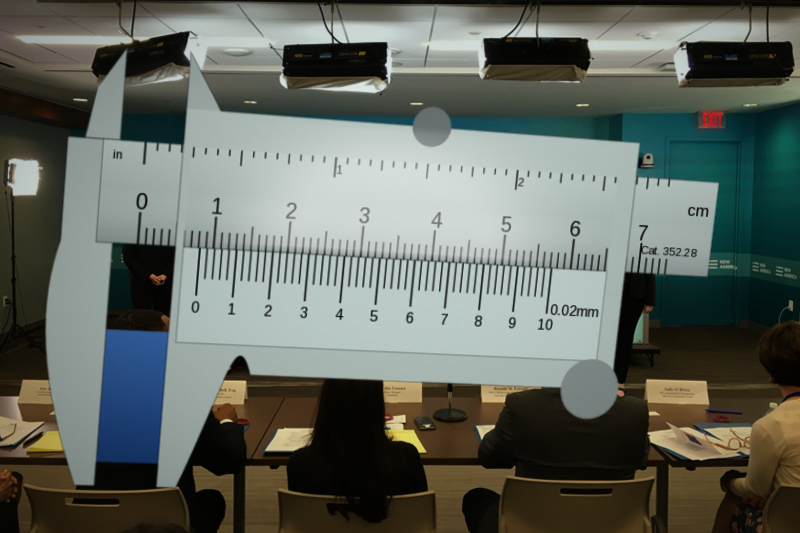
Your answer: 8.2,mm
